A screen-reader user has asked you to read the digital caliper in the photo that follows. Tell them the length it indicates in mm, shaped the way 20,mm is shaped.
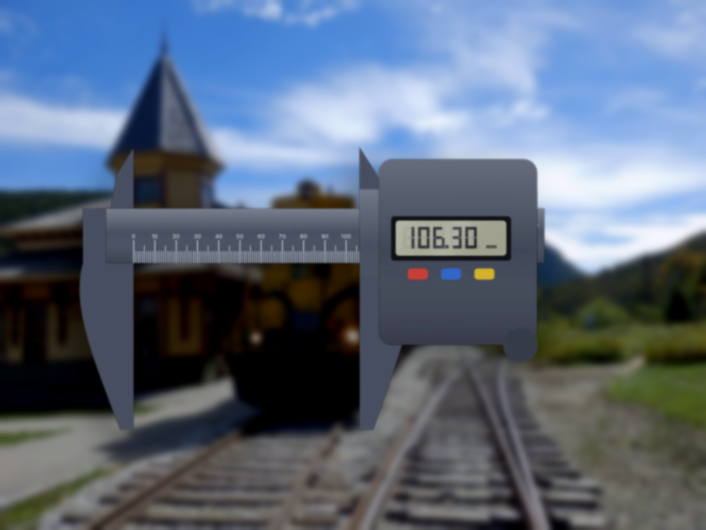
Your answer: 106.30,mm
